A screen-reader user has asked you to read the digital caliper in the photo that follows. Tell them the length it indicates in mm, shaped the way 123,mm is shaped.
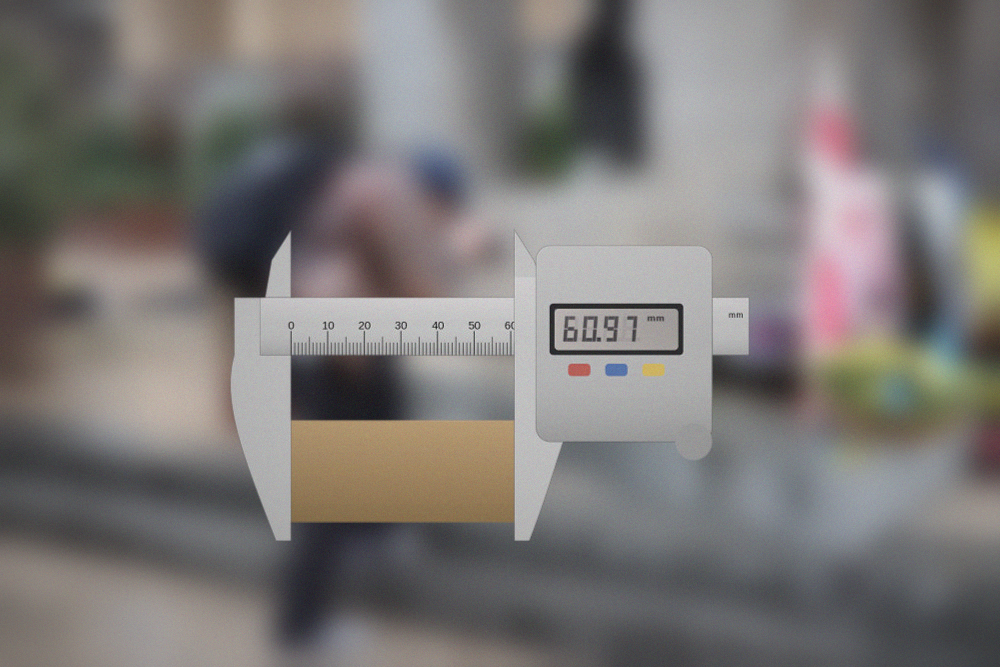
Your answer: 60.97,mm
